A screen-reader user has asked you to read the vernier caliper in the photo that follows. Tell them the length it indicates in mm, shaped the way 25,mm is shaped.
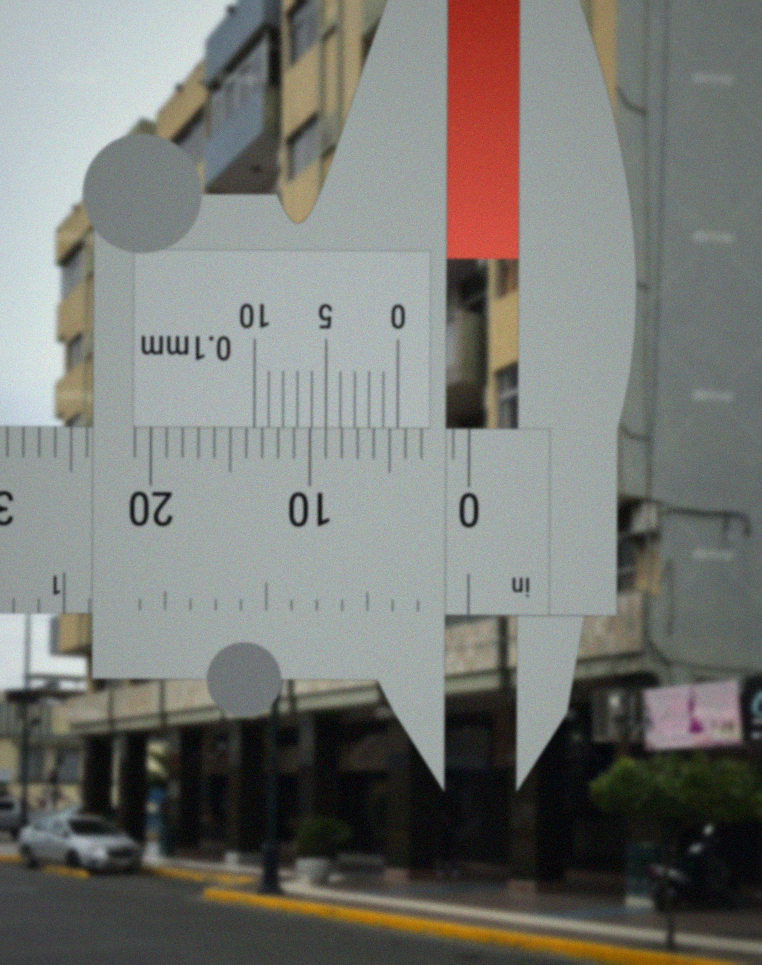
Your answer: 4.5,mm
